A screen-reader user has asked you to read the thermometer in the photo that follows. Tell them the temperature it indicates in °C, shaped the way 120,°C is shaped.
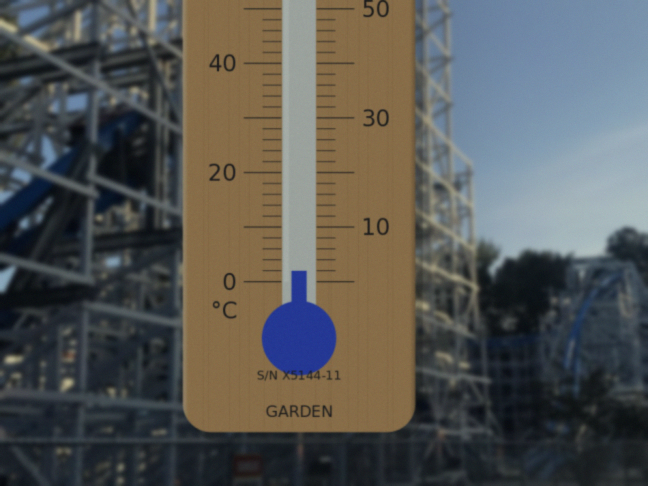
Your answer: 2,°C
